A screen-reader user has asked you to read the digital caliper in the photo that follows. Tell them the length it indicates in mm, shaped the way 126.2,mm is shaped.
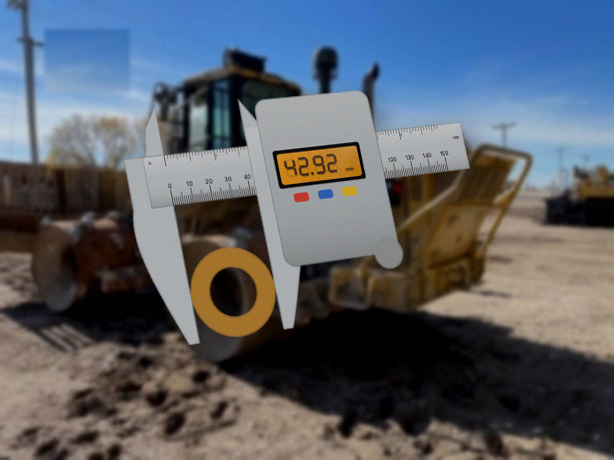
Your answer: 42.92,mm
